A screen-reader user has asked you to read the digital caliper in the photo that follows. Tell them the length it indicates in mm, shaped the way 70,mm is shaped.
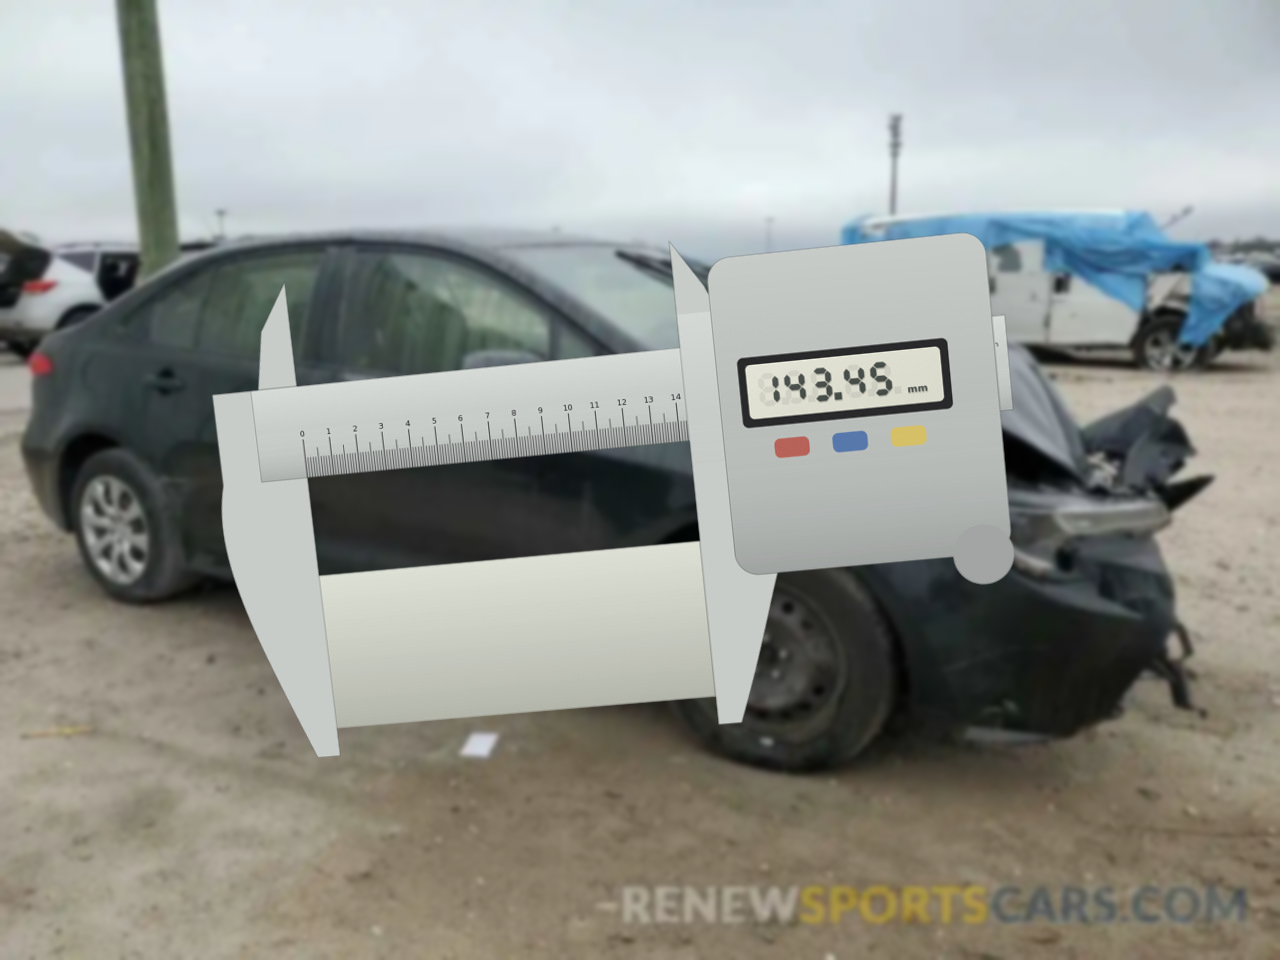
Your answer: 143.45,mm
